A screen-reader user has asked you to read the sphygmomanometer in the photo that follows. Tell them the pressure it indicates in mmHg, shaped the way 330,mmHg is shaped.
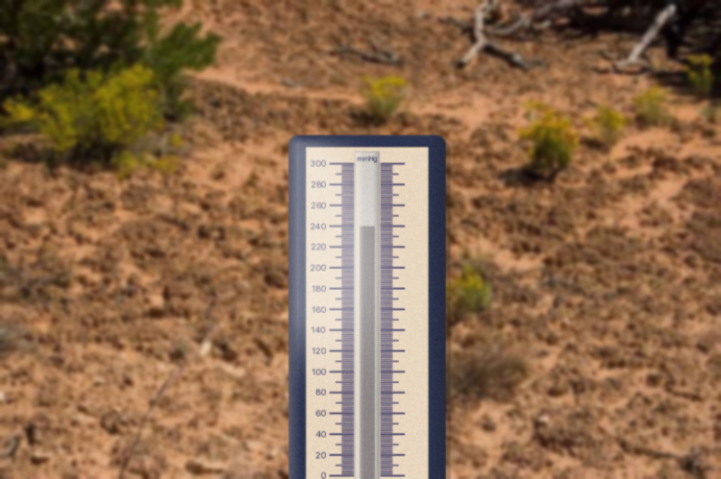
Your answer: 240,mmHg
